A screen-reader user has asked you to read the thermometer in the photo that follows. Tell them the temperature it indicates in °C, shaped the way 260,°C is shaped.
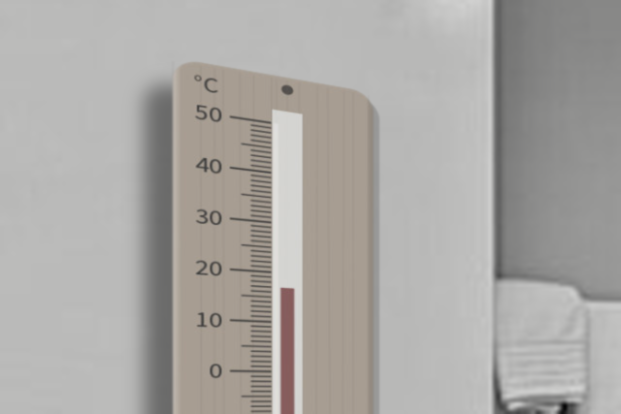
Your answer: 17,°C
